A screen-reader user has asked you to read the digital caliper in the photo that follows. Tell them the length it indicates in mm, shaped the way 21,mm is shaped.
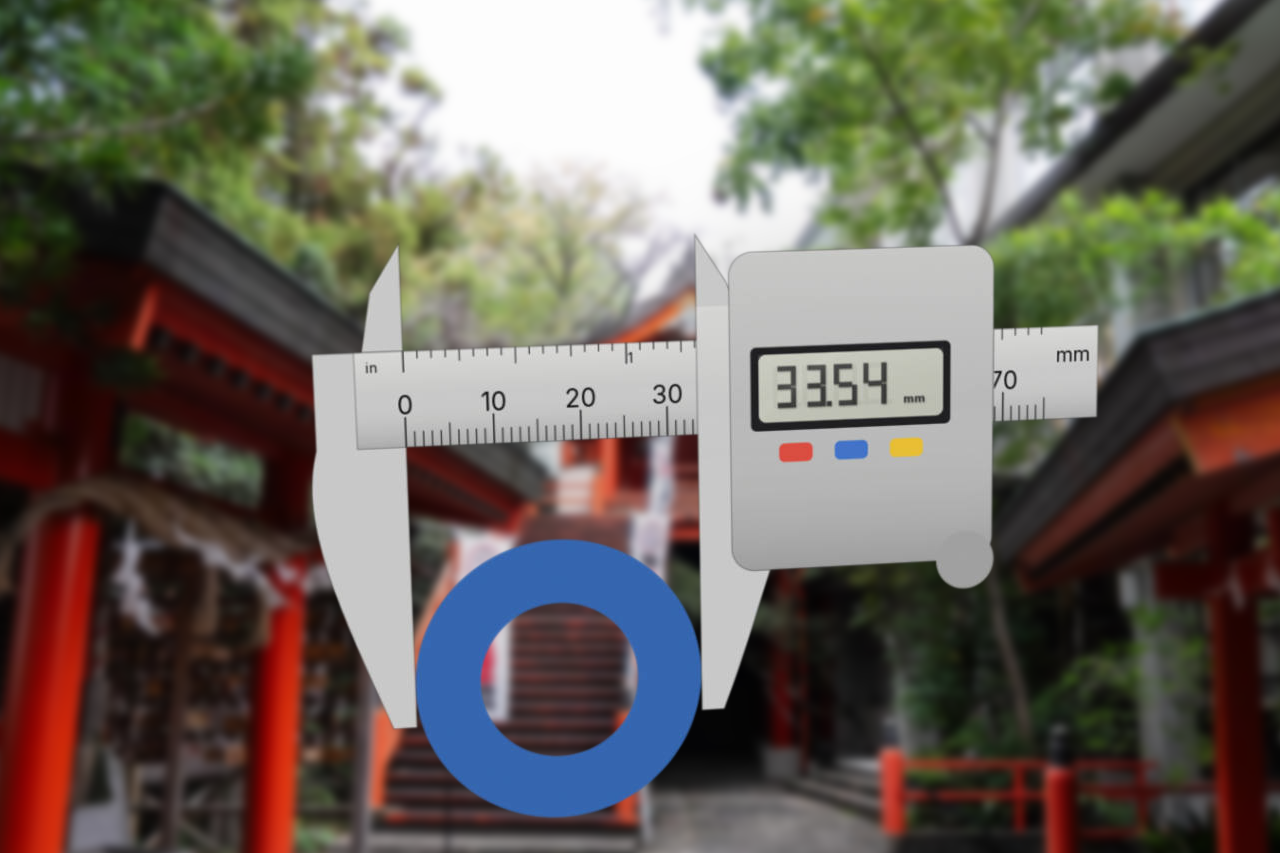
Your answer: 33.54,mm
